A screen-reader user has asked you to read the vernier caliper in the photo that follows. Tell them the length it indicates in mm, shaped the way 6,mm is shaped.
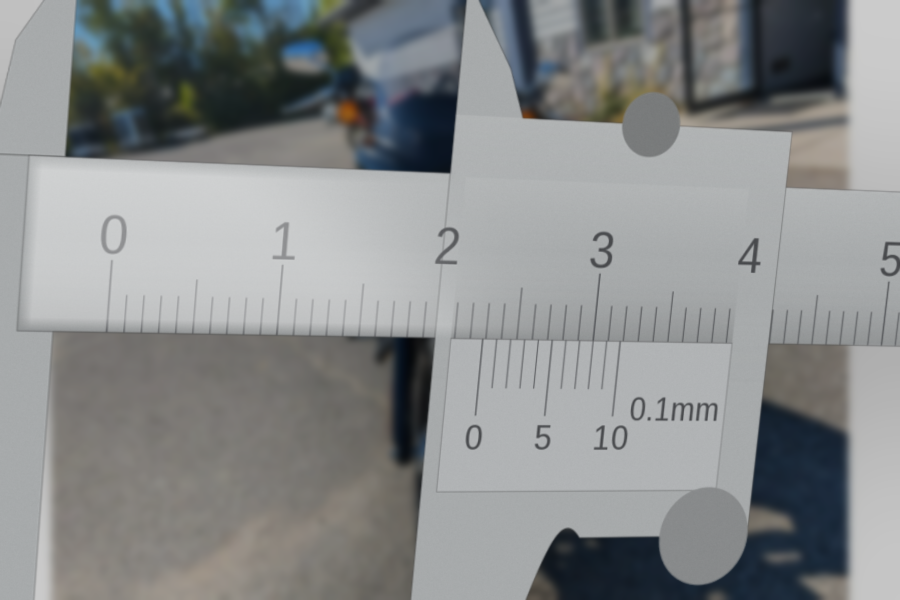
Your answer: 22.8,mm
